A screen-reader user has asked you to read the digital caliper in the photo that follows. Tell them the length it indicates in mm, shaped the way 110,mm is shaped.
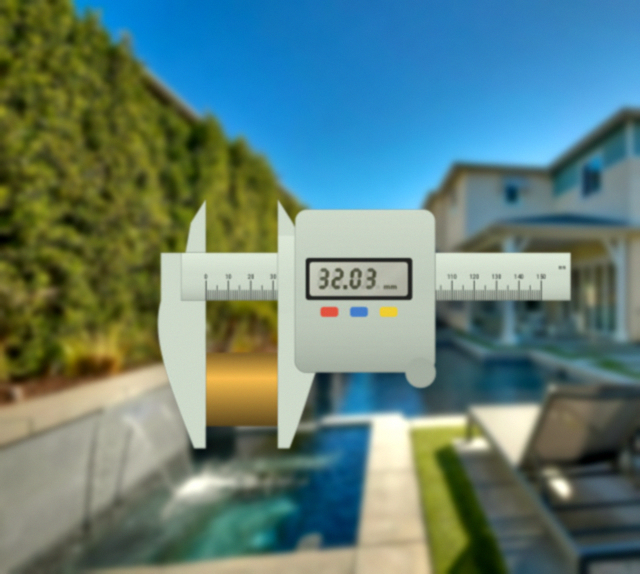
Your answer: 32.03,mm
